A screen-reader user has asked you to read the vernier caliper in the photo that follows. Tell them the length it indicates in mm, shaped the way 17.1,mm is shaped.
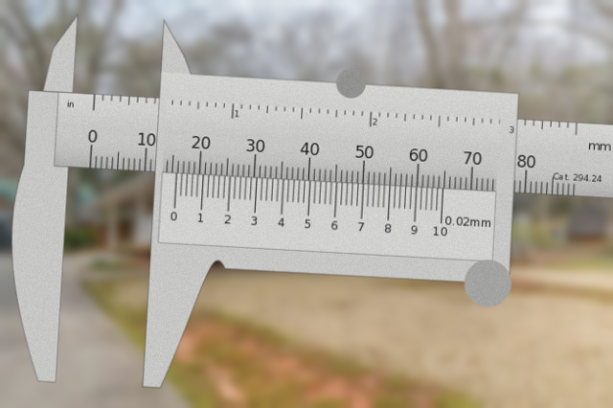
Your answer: 15.8,mm
